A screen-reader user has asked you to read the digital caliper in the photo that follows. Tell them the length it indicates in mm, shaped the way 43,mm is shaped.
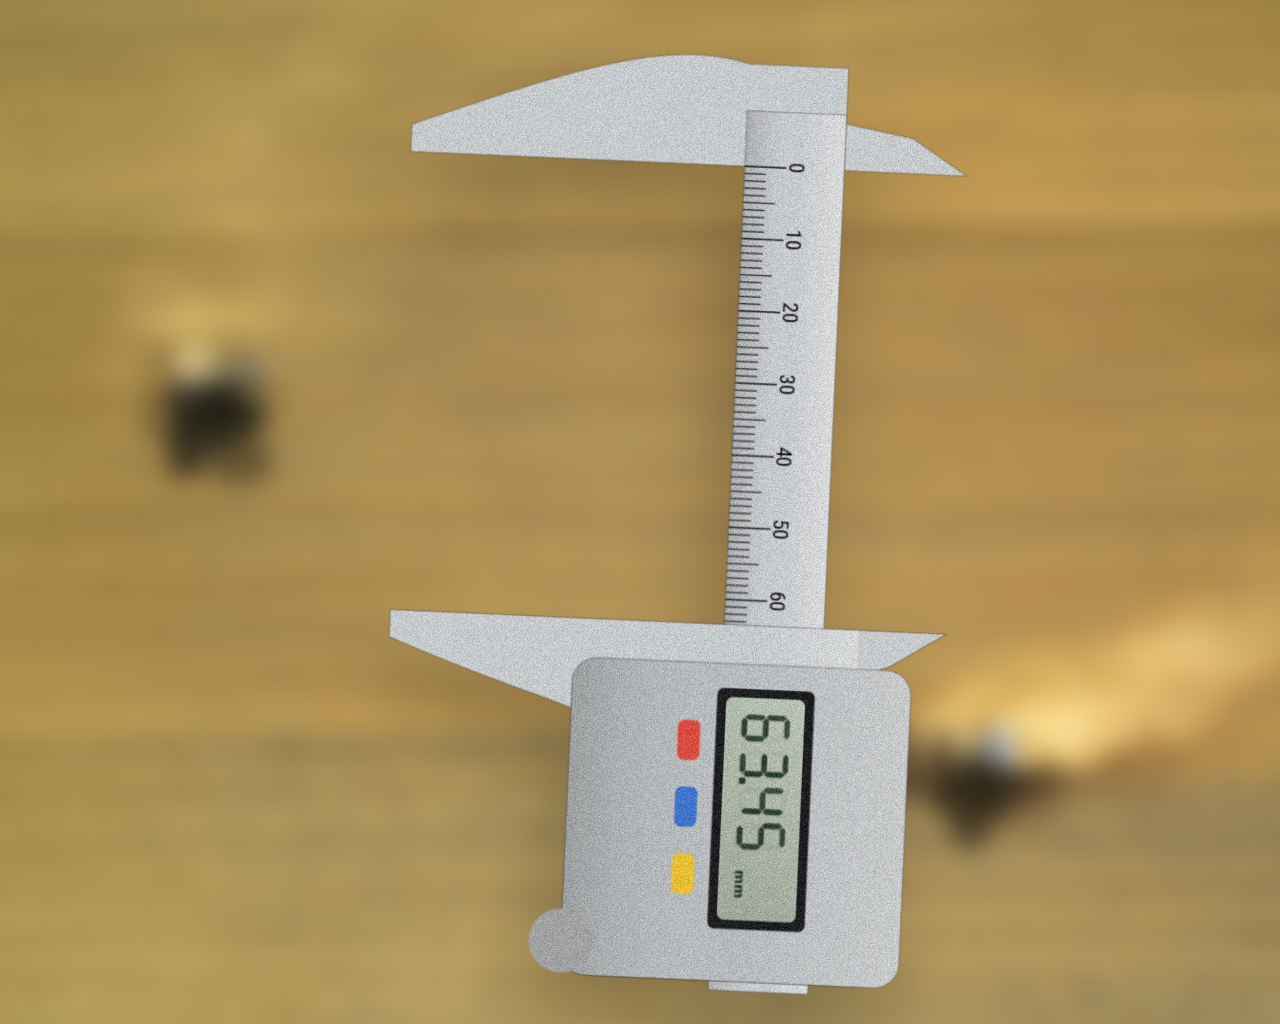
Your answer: 63.45,mm
